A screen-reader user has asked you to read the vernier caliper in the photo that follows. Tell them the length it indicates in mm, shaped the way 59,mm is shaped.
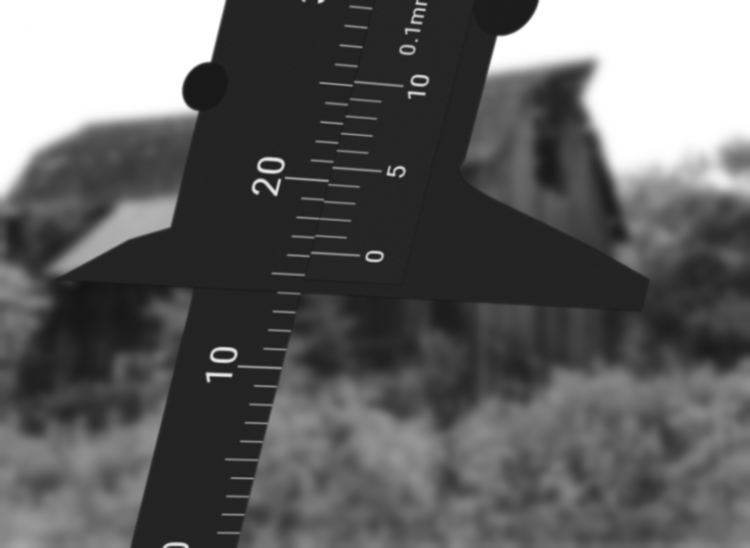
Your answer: 16.2,mm
